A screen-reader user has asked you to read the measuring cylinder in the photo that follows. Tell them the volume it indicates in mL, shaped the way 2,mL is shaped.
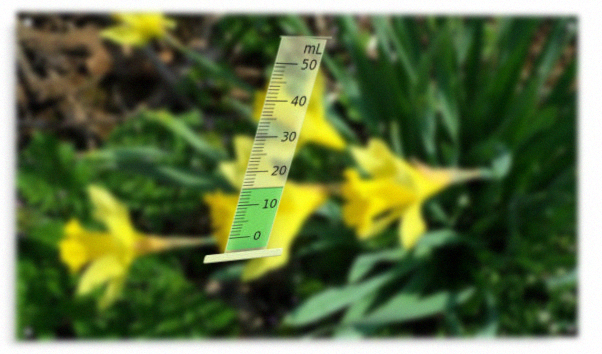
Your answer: 15,mL
